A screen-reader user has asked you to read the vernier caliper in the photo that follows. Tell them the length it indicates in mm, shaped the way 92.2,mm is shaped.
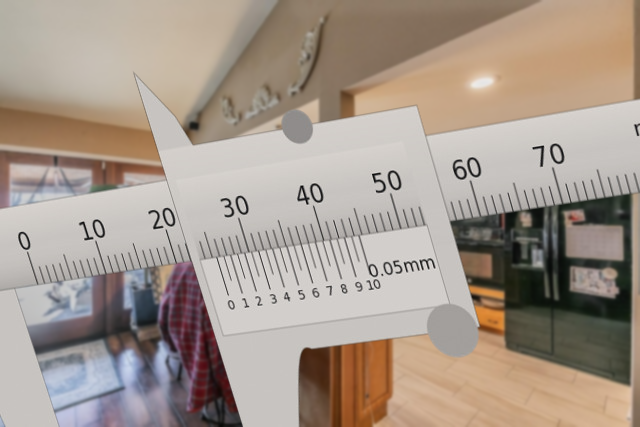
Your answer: 25.6,mm
